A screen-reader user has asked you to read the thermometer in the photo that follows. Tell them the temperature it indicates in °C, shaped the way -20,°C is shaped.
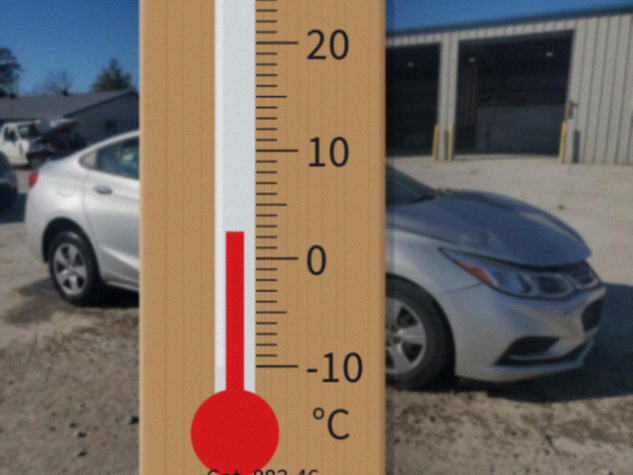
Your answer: 2.5,°C
